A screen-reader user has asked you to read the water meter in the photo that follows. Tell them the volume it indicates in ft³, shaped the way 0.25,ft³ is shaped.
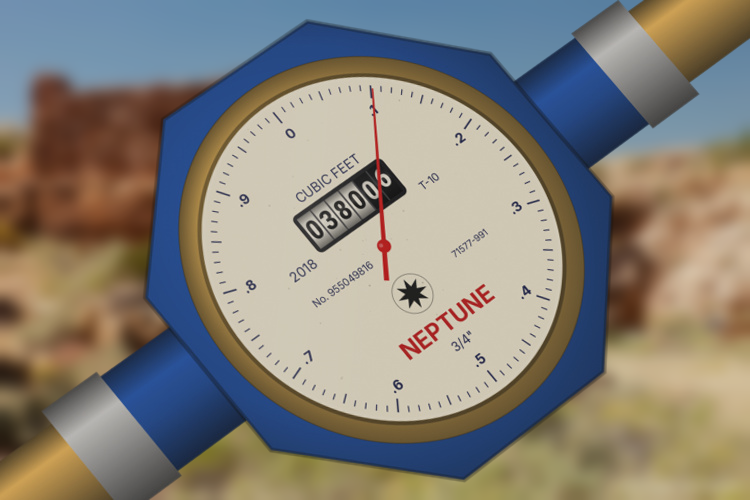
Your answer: 38006.10,ft³
